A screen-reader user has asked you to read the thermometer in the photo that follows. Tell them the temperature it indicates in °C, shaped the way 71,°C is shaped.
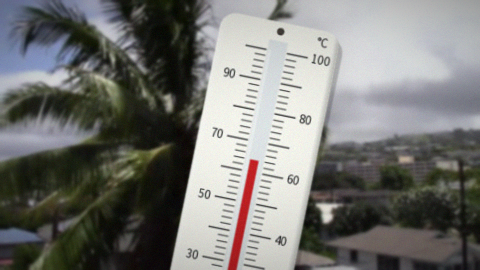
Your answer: 64,°C
